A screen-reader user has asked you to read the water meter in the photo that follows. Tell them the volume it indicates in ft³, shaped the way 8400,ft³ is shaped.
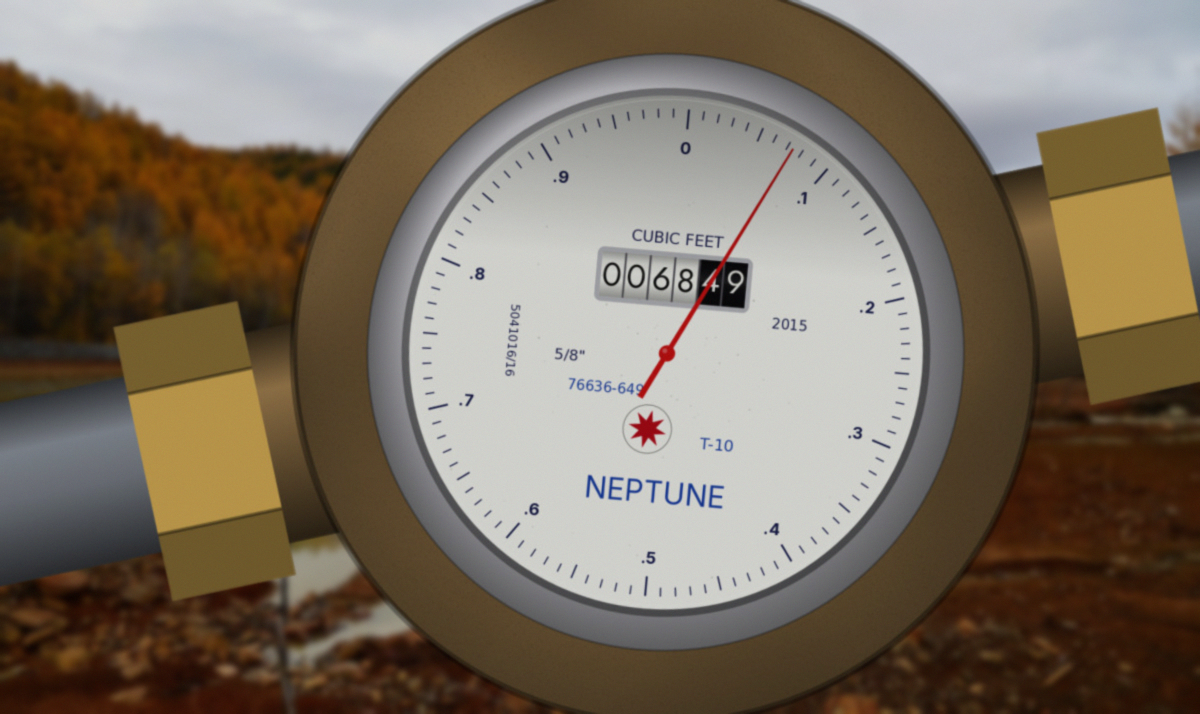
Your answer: 6849.07,ft³
